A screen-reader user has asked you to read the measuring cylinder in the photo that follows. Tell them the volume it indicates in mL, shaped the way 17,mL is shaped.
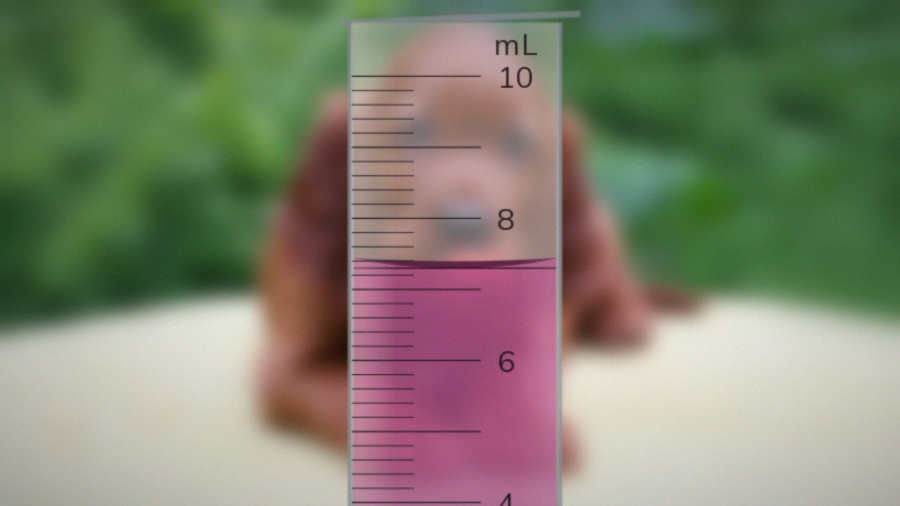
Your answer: 7.3,mL
